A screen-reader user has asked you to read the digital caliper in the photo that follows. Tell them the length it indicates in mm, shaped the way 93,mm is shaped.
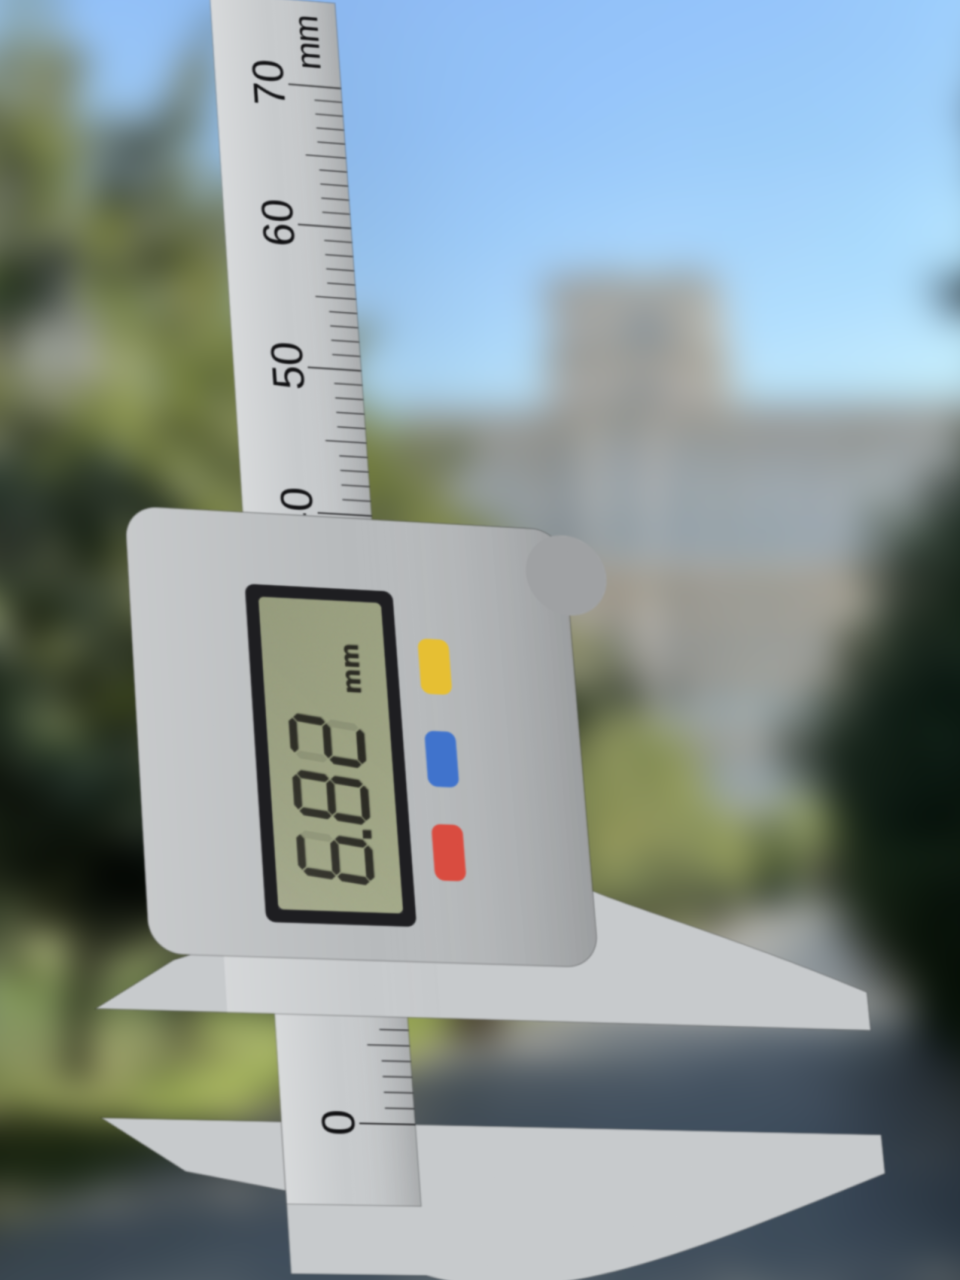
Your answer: 6.82,mm
